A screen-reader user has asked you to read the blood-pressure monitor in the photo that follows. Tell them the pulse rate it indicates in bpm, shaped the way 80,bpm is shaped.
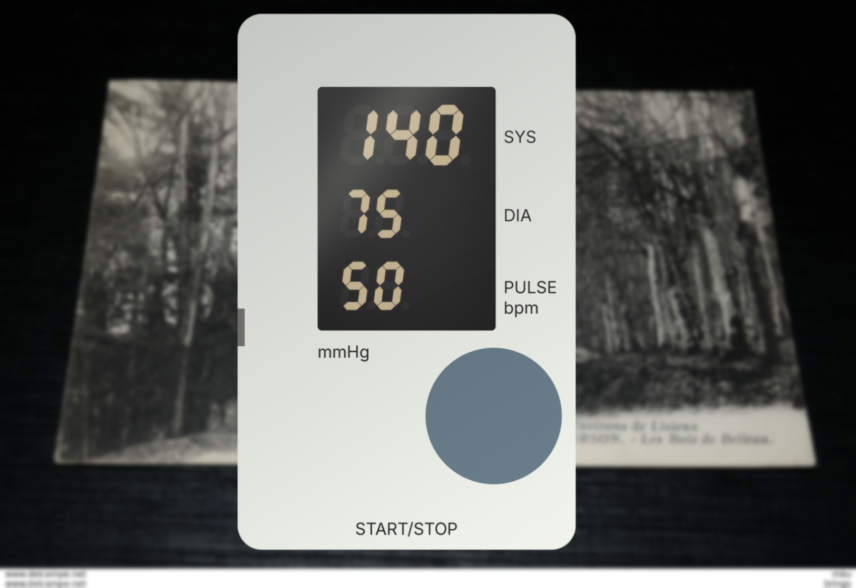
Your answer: 50,bpm
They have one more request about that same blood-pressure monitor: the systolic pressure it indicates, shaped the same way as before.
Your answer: 140,mmHg
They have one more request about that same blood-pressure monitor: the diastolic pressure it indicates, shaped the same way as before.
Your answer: 75,mmHg
